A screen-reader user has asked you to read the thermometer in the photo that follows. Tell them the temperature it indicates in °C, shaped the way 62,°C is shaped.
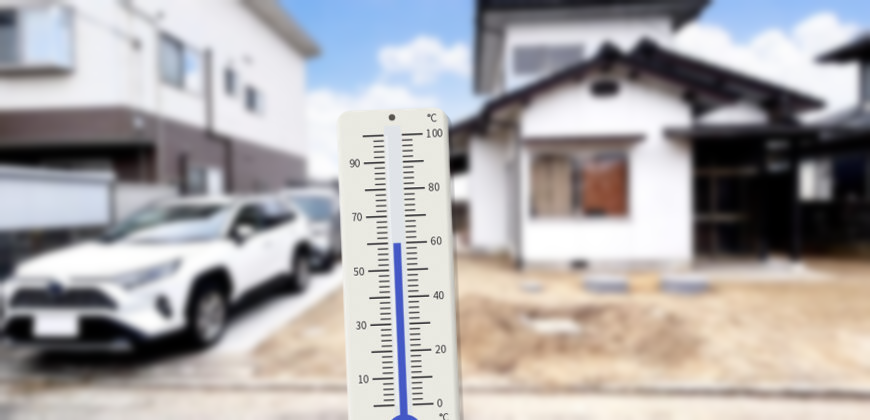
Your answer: 60,°C
